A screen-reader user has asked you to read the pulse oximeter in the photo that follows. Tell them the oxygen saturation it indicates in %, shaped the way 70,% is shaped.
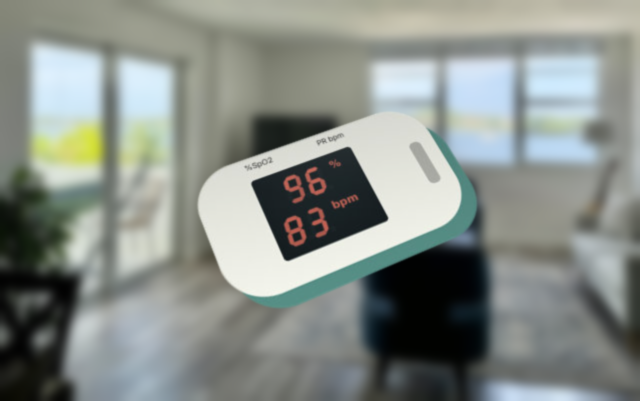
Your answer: 96,%
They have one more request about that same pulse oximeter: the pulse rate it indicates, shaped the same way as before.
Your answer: 83,bpm
